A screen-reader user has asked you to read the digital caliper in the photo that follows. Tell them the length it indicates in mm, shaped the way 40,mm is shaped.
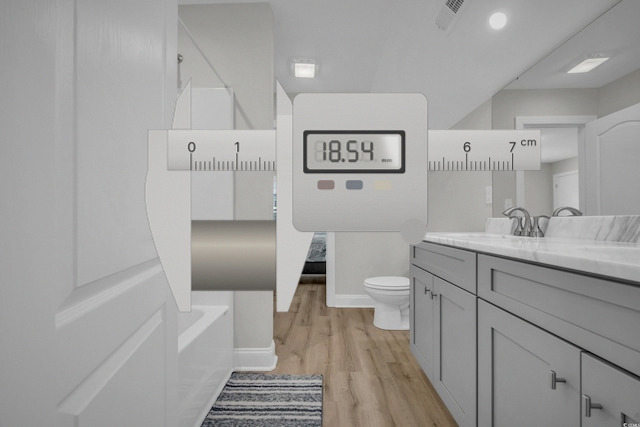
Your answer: 18.54,mm
